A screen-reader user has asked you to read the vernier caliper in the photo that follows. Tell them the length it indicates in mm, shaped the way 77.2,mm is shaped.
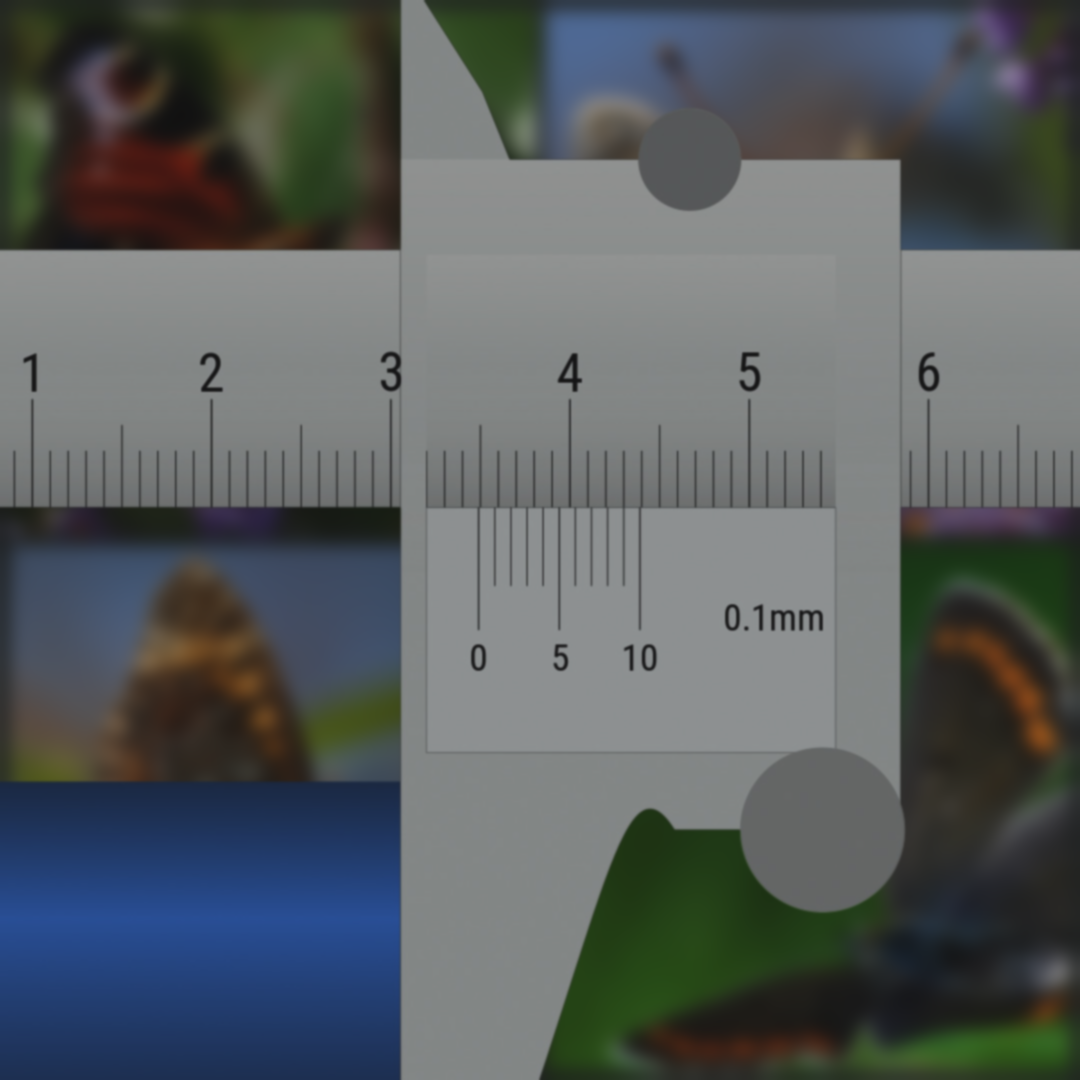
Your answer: 34.9,mm
